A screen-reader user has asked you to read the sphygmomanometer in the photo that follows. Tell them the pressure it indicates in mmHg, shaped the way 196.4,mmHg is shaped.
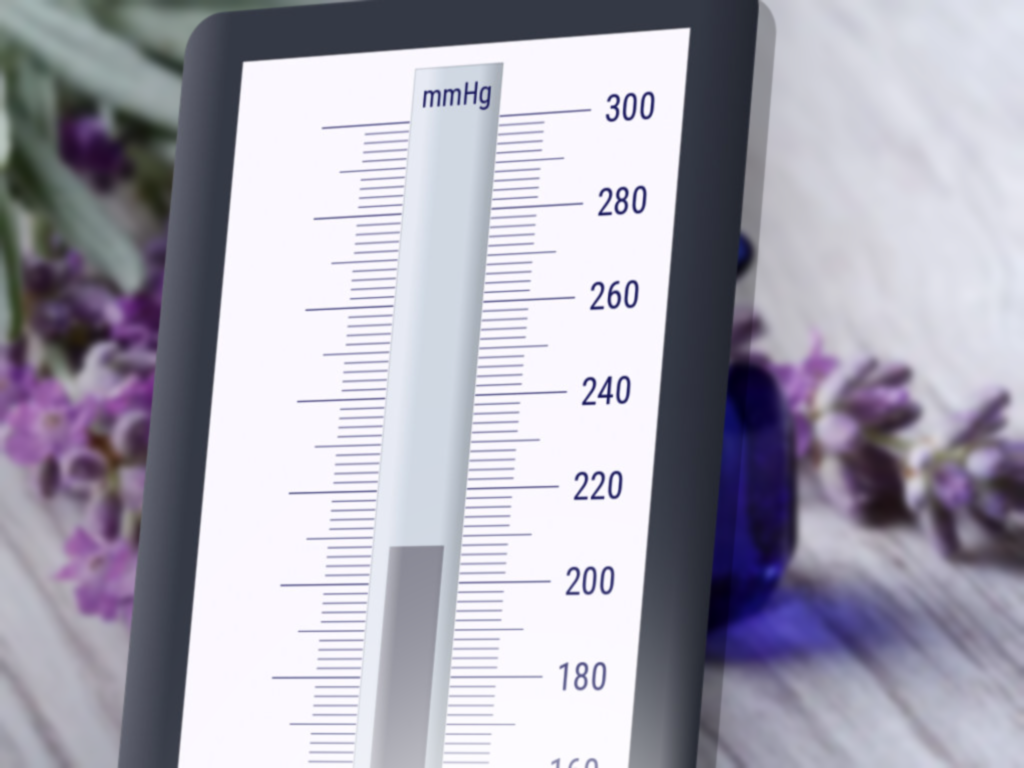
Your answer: 208,mmHg
